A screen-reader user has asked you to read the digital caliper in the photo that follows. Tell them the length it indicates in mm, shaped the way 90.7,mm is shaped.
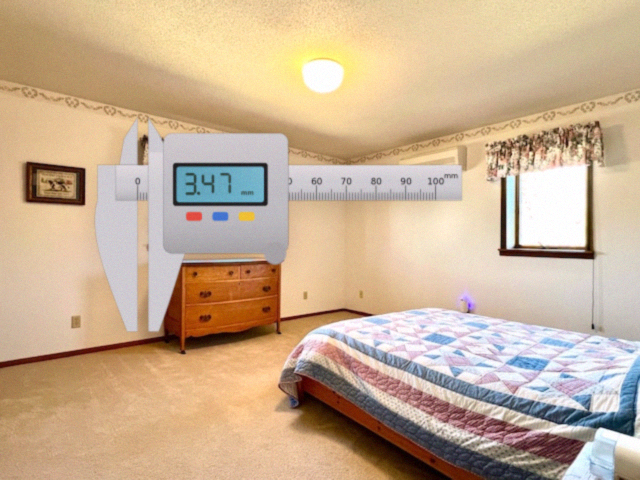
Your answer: 3.47,mm
